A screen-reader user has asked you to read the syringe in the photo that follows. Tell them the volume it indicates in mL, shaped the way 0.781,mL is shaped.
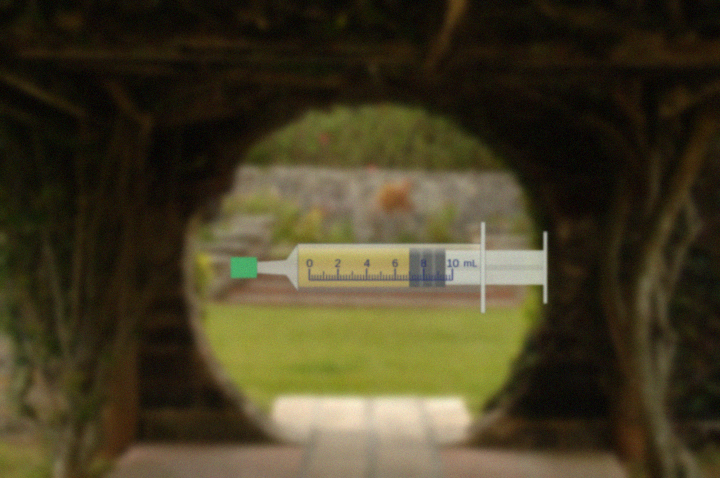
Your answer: 7,mL
